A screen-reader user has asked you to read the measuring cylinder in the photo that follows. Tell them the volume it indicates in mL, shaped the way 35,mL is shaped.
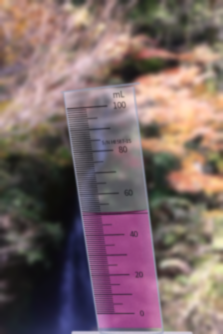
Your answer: 50,mL
